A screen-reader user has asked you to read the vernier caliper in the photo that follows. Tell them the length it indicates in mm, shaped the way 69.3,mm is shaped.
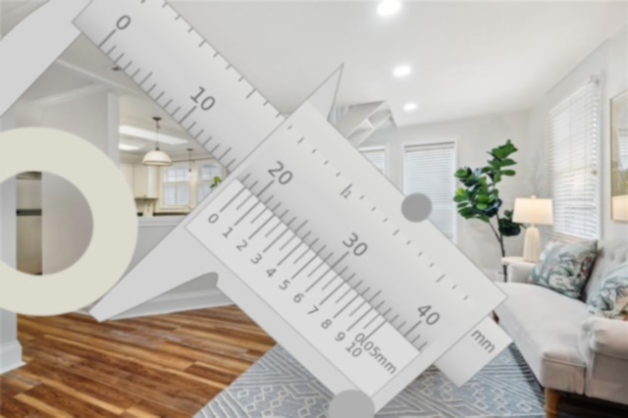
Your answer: 18.6,mm
